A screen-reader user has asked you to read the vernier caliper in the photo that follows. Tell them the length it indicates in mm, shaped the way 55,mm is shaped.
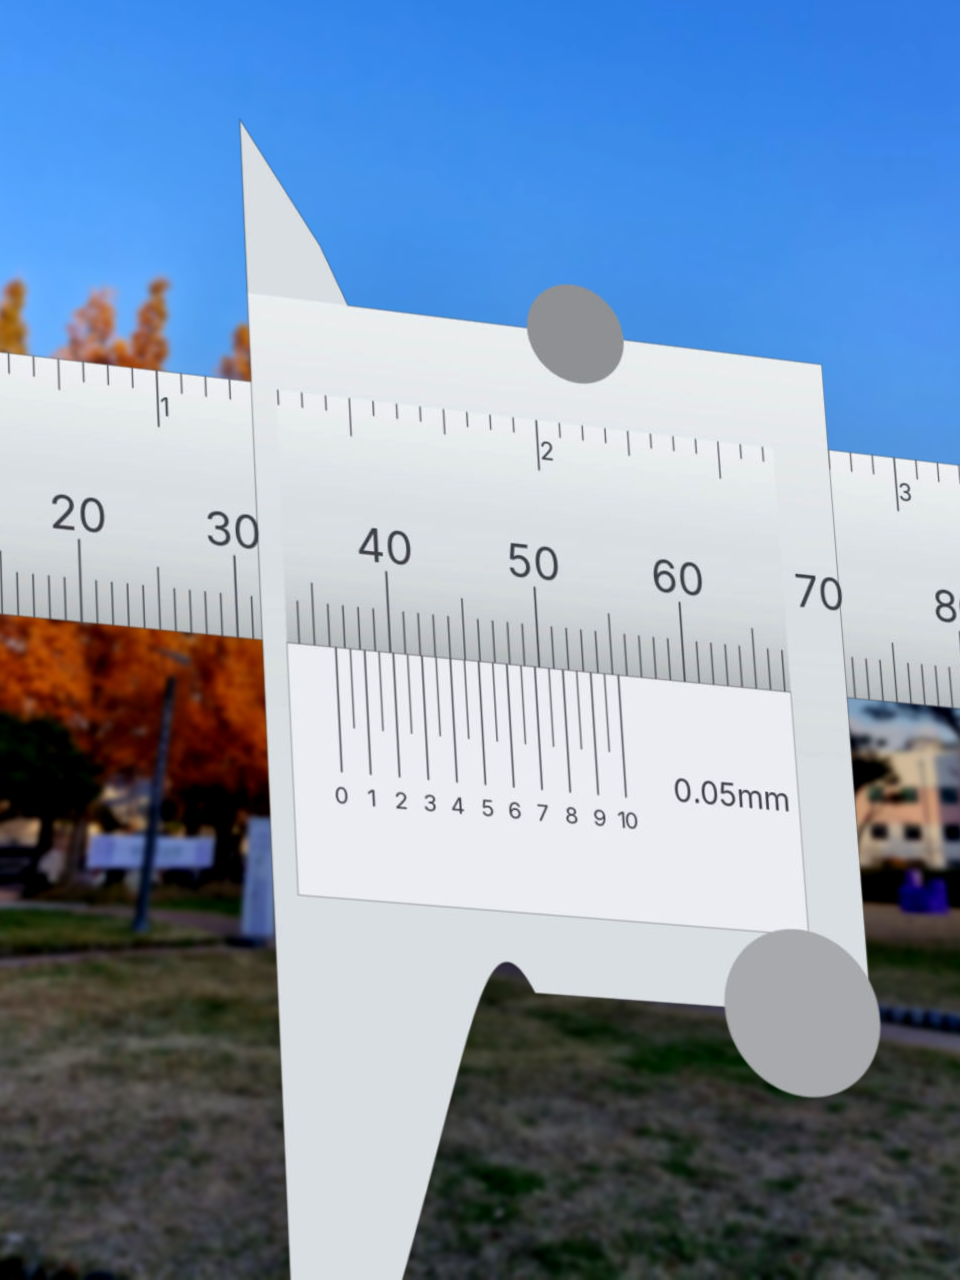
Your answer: 36.4,mm
